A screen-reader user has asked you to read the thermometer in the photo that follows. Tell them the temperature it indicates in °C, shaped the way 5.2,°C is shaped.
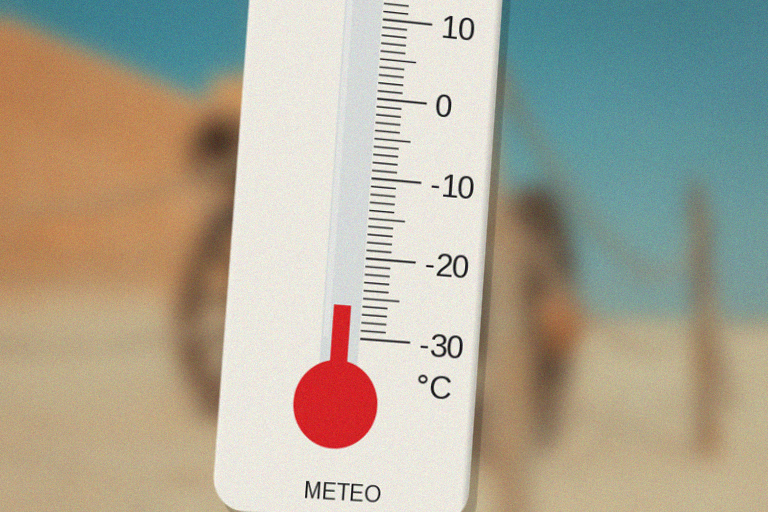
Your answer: -26,°C
